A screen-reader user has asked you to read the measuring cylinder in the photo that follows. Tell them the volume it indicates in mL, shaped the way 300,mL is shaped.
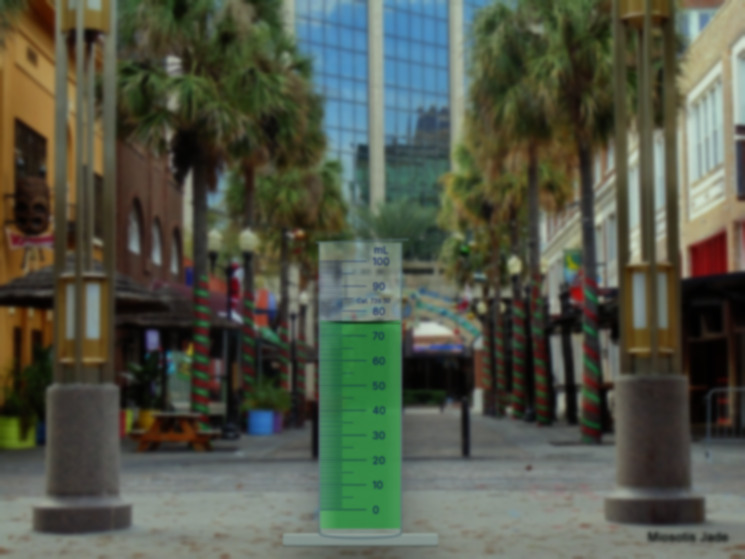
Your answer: 75,mL
